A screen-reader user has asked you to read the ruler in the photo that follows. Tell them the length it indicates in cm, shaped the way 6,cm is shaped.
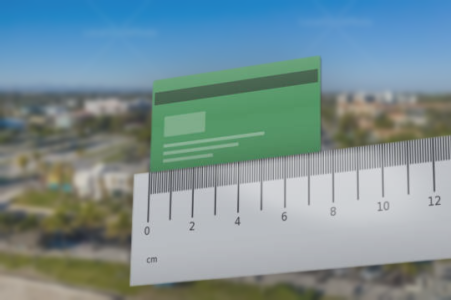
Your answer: 7.5,cm
